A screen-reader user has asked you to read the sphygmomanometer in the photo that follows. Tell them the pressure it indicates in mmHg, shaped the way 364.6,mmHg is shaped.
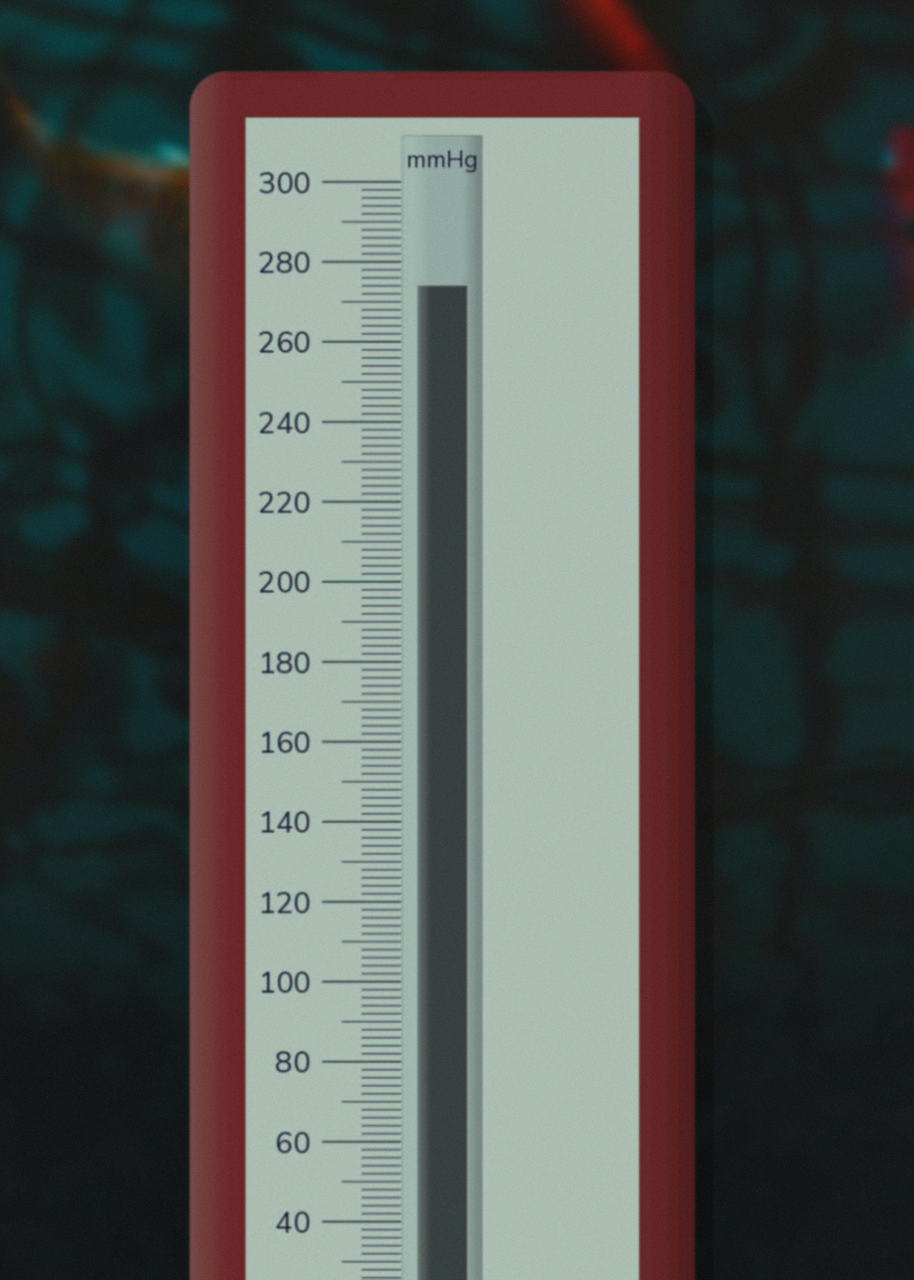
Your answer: 274,mmHg
